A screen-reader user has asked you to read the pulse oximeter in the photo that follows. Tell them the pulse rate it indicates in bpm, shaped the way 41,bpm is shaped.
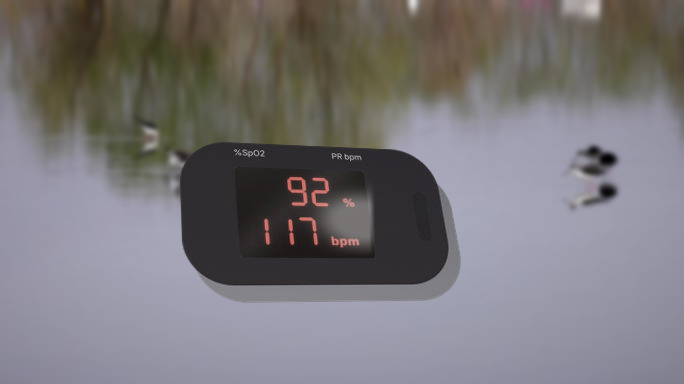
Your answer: 117,bpm
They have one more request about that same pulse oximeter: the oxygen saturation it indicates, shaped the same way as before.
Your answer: 92,%
